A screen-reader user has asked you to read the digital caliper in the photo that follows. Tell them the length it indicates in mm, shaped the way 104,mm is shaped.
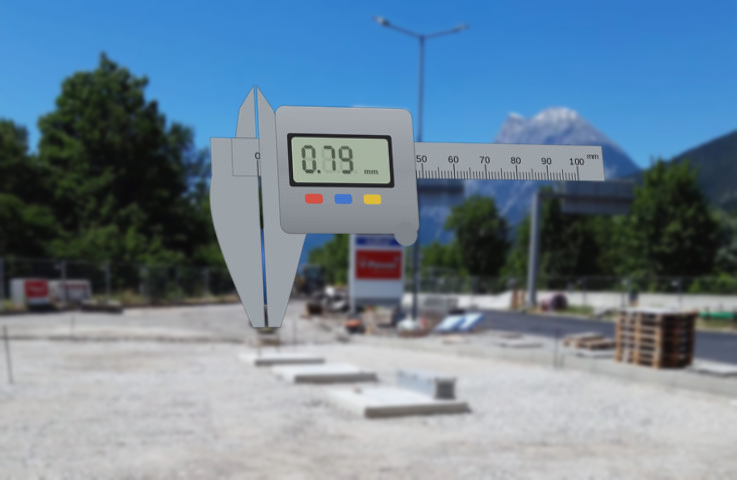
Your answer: 0.79,mm
